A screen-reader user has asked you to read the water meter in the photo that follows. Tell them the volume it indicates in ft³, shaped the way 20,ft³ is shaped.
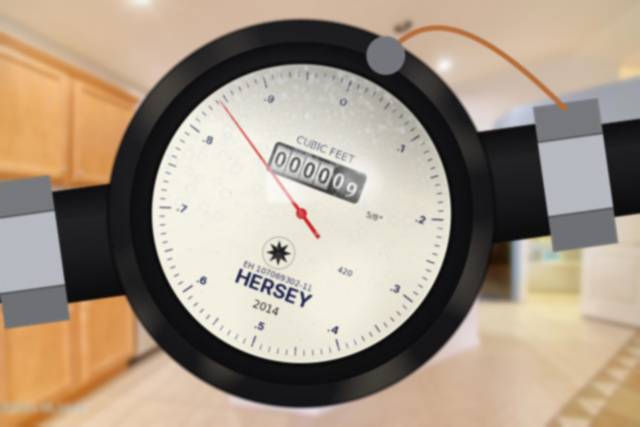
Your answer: 8.84,ft³
